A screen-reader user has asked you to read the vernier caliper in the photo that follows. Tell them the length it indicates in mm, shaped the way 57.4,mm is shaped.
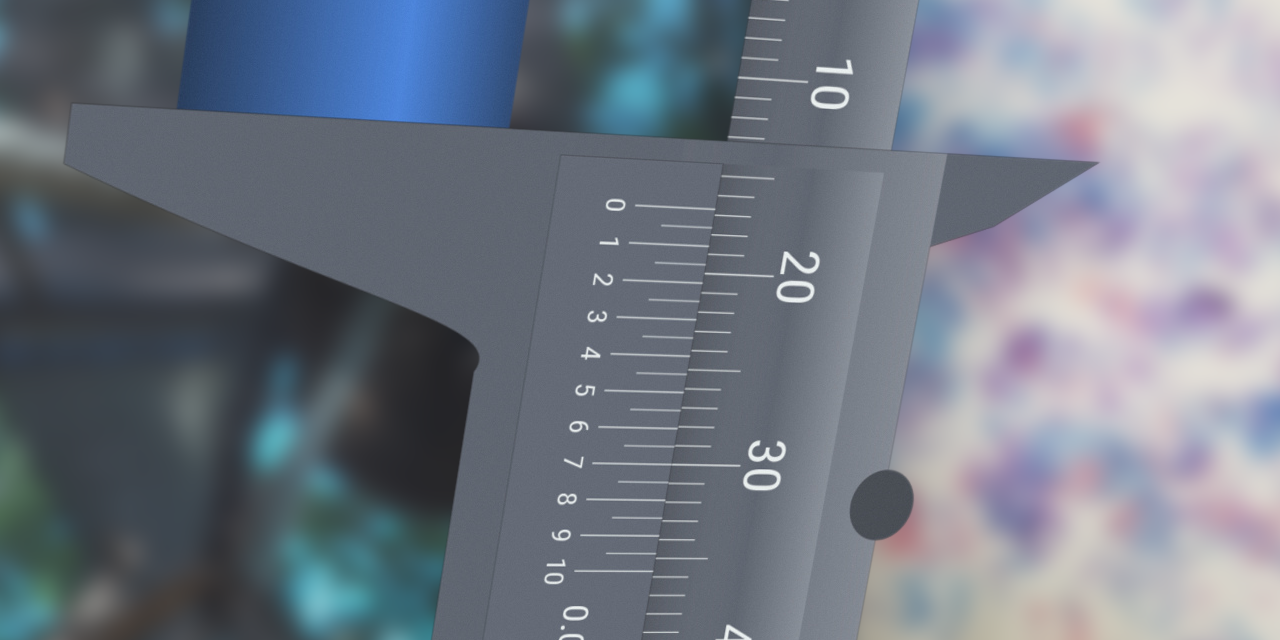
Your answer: 16.7,mm
